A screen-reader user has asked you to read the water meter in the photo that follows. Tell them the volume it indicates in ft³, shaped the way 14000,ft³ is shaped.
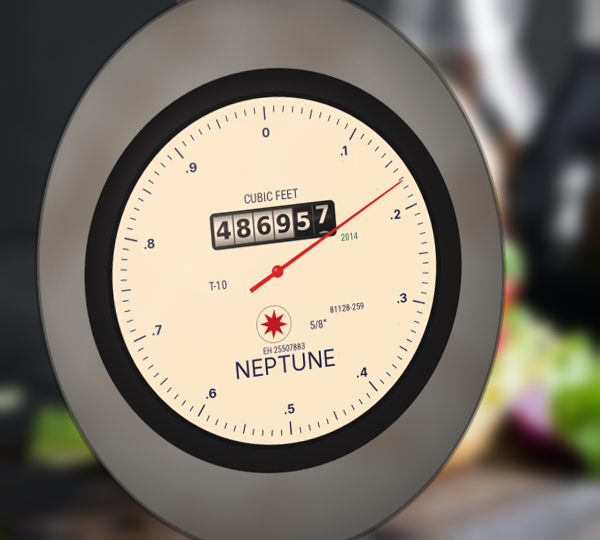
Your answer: 486957.17,ft³
